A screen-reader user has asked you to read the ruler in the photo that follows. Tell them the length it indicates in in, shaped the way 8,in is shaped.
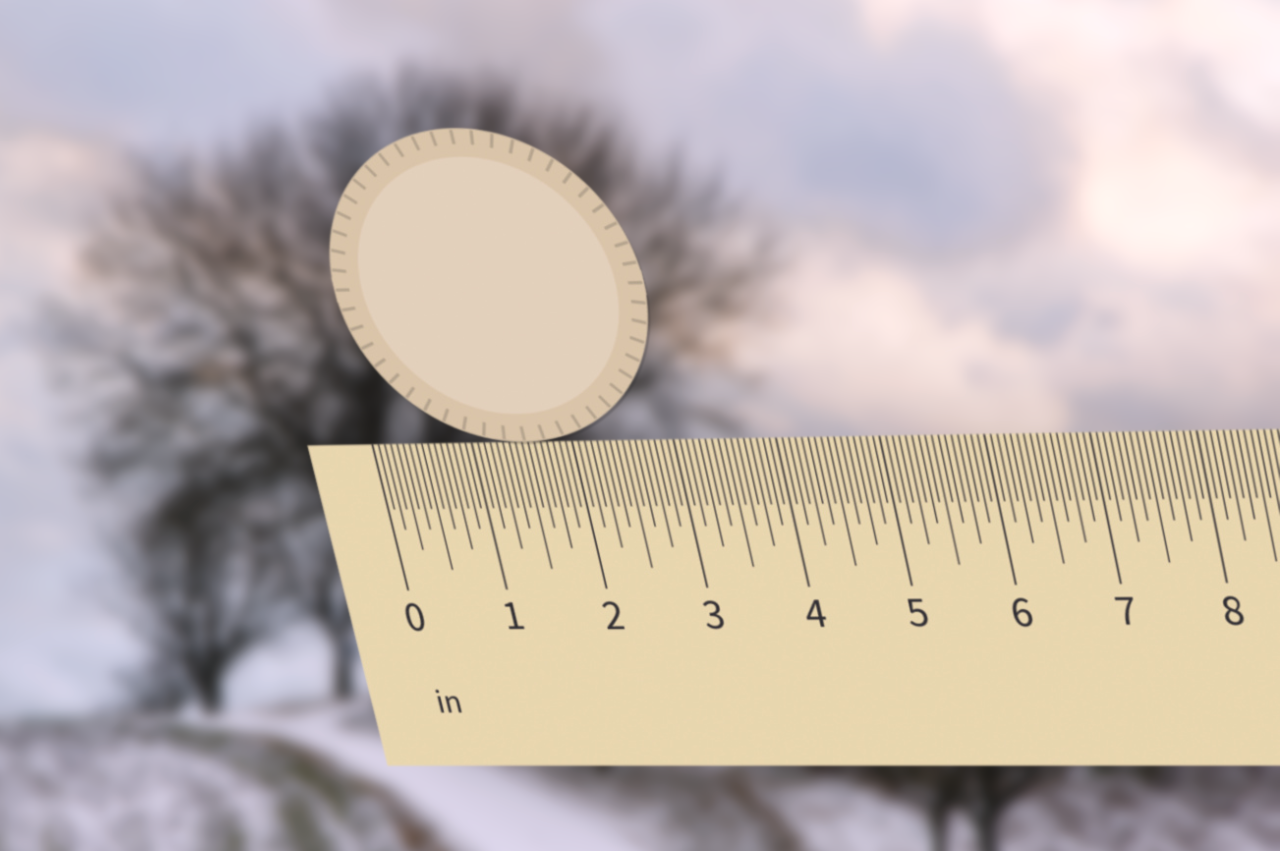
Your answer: 3.0625,in
